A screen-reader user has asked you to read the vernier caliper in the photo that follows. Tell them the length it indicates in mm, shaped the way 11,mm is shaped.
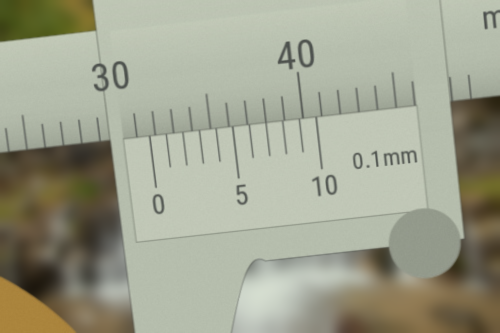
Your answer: 31.7,mm
